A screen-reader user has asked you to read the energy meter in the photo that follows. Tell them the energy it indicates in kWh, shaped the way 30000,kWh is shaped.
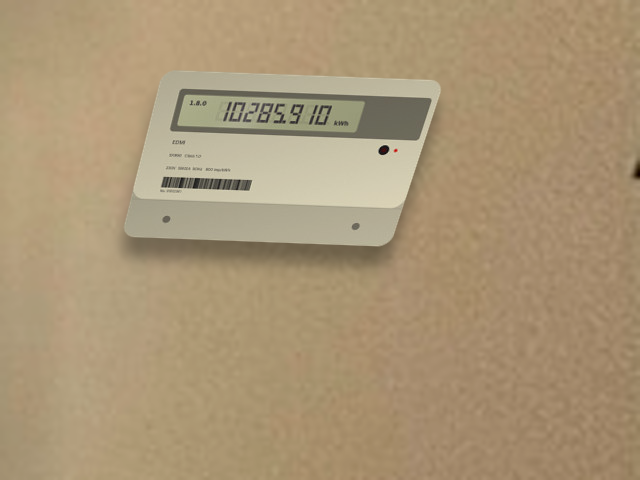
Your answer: 10285.910,kWh
